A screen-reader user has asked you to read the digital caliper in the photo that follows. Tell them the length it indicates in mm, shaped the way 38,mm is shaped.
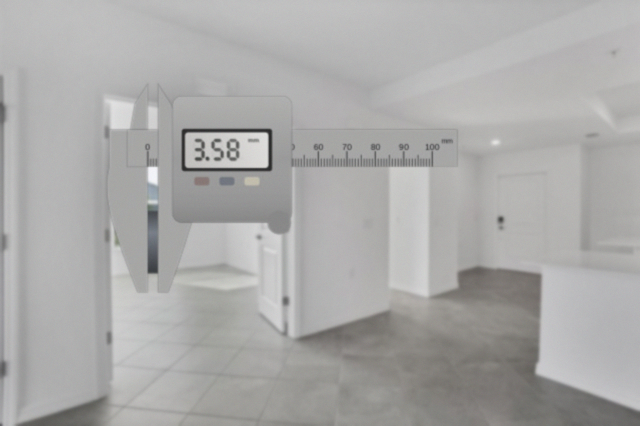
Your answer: 3.58,mm
